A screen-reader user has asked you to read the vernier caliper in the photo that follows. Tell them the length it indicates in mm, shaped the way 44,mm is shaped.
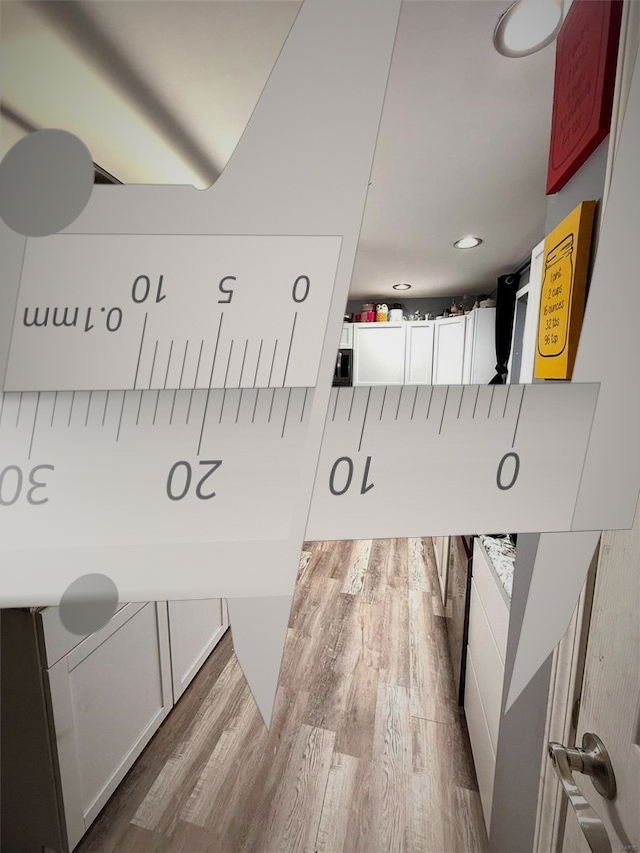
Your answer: 15.5,mm
